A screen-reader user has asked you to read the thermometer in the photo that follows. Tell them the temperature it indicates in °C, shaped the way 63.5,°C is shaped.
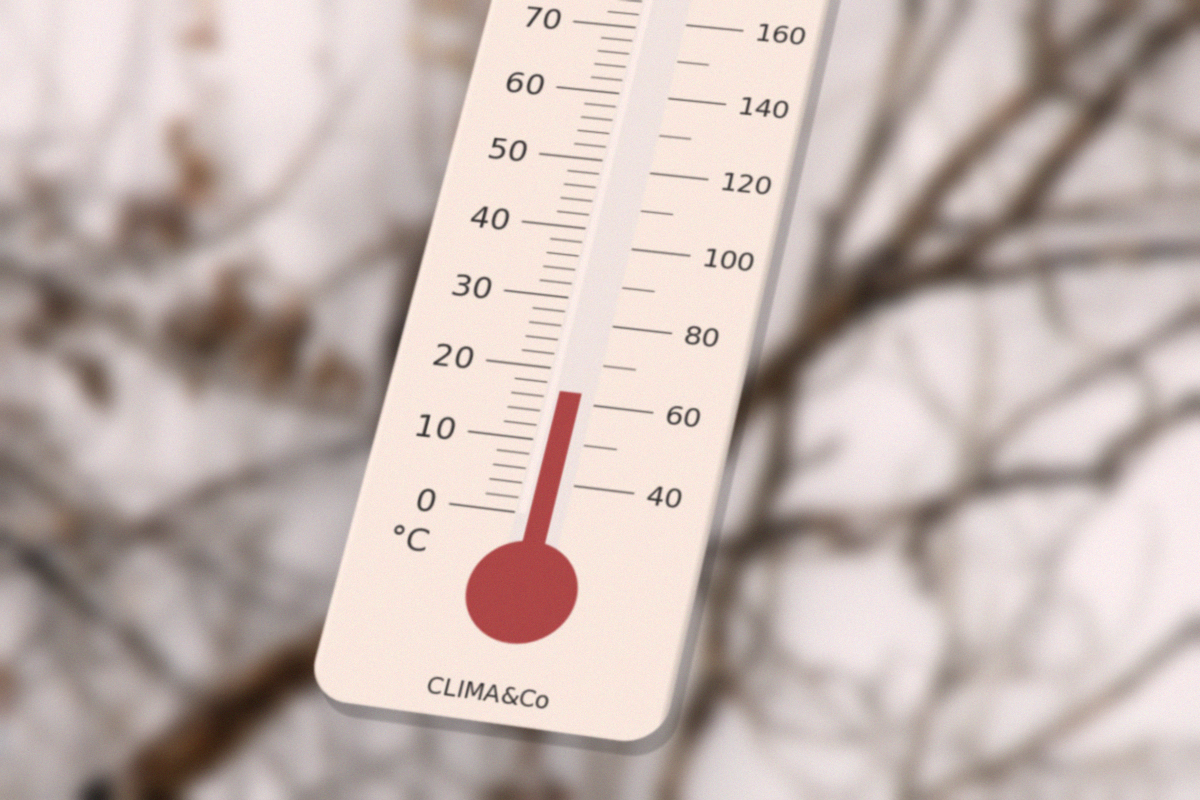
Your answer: 17,°C
